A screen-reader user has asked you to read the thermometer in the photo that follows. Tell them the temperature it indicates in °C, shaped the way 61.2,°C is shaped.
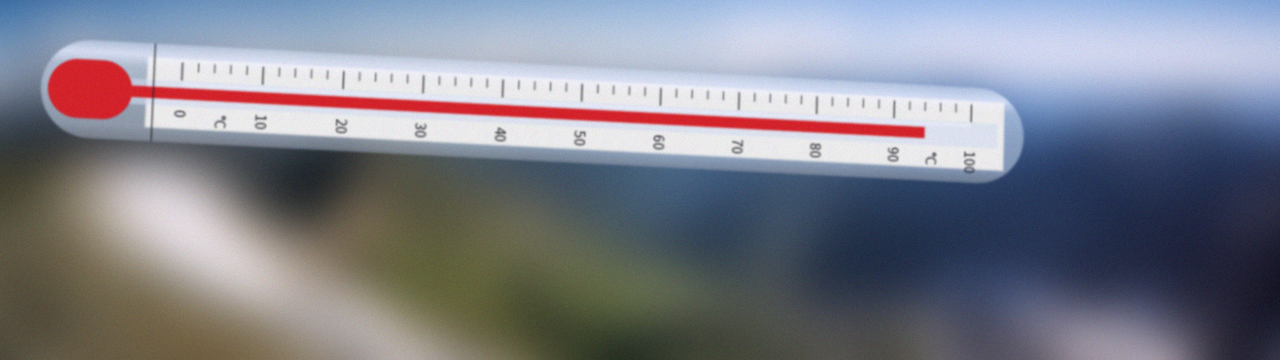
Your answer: 94,°C
